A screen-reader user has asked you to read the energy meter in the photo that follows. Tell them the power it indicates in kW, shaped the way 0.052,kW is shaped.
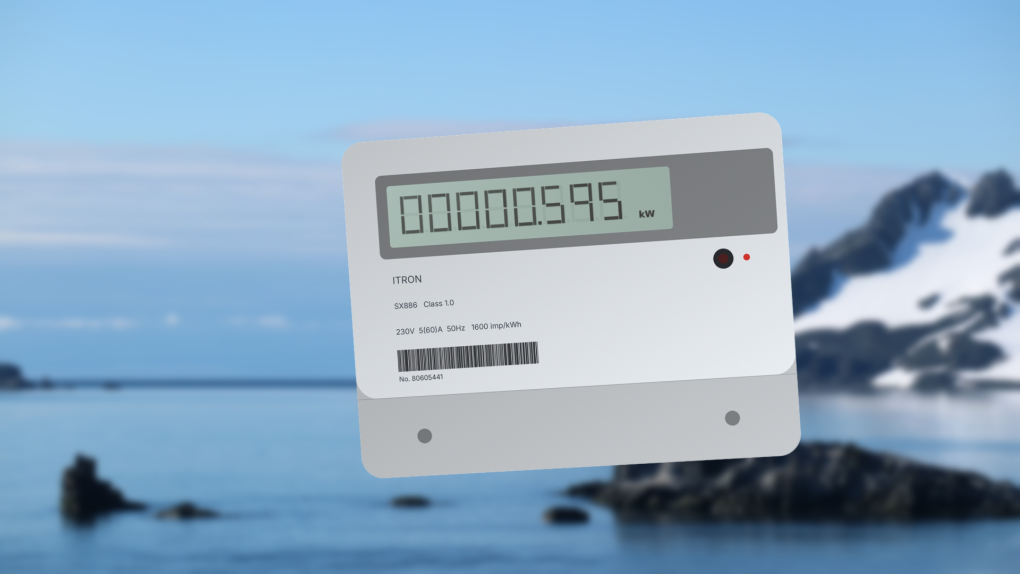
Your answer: 0.595,kW
